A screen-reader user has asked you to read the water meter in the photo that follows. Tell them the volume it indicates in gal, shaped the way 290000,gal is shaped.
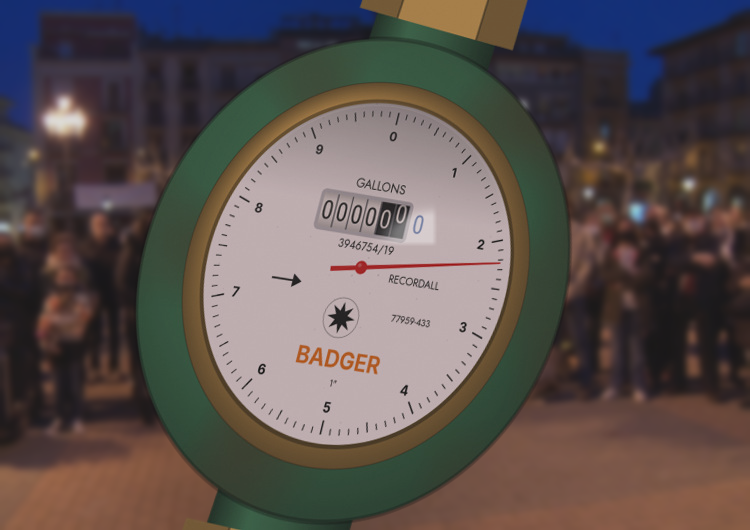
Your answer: 2.2,gal
